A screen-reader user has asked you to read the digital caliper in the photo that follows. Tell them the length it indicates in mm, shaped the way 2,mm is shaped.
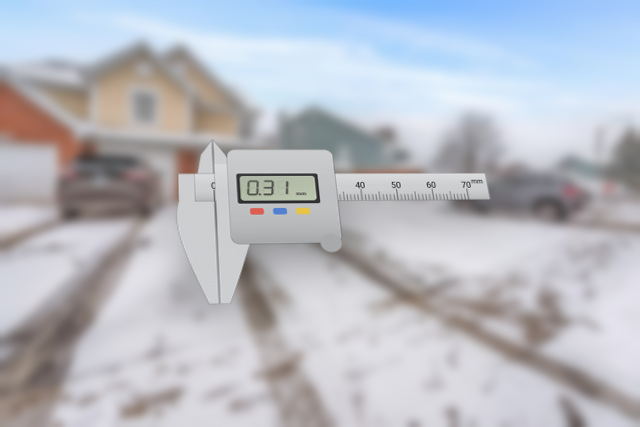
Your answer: 0.31,mm
